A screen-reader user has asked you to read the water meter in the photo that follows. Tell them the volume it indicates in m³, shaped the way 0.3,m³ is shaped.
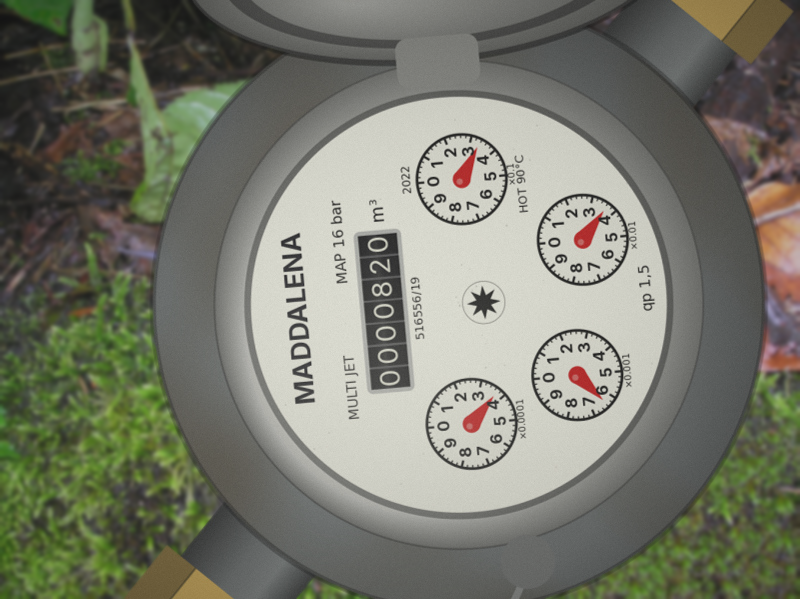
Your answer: 820.3363,m³
